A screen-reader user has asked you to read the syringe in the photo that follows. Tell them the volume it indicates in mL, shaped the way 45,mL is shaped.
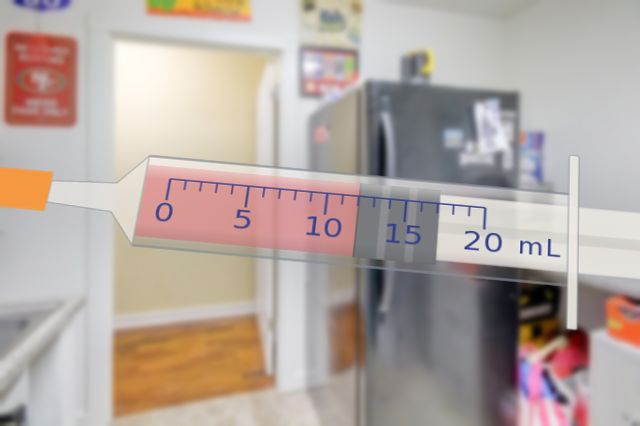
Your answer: 12,mL
